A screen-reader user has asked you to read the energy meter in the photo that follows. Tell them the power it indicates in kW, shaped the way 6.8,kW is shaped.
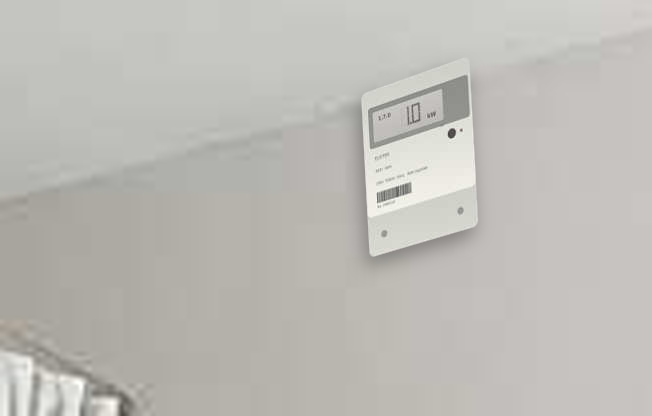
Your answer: 1.0,kW
